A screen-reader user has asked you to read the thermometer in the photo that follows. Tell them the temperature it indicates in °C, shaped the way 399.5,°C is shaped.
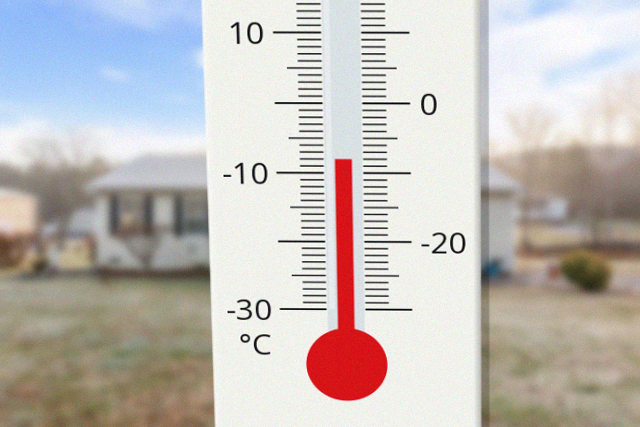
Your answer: -8,°C
